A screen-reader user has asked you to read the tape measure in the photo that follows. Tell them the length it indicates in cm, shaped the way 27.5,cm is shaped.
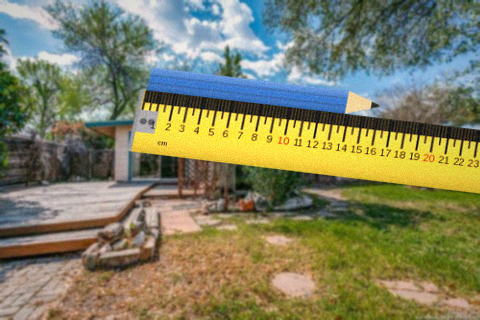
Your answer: 16,cm
